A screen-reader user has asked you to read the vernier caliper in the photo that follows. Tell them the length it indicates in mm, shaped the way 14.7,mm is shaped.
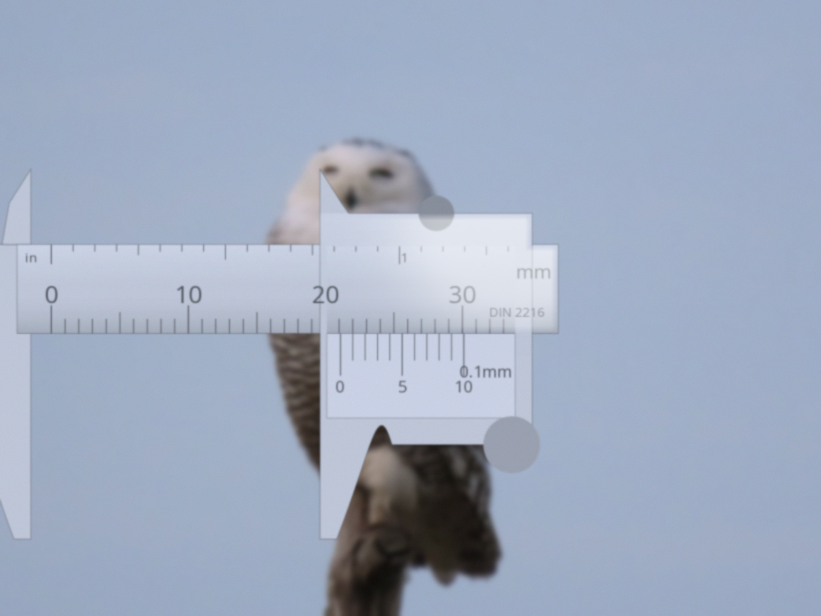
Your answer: 21.1,mm
